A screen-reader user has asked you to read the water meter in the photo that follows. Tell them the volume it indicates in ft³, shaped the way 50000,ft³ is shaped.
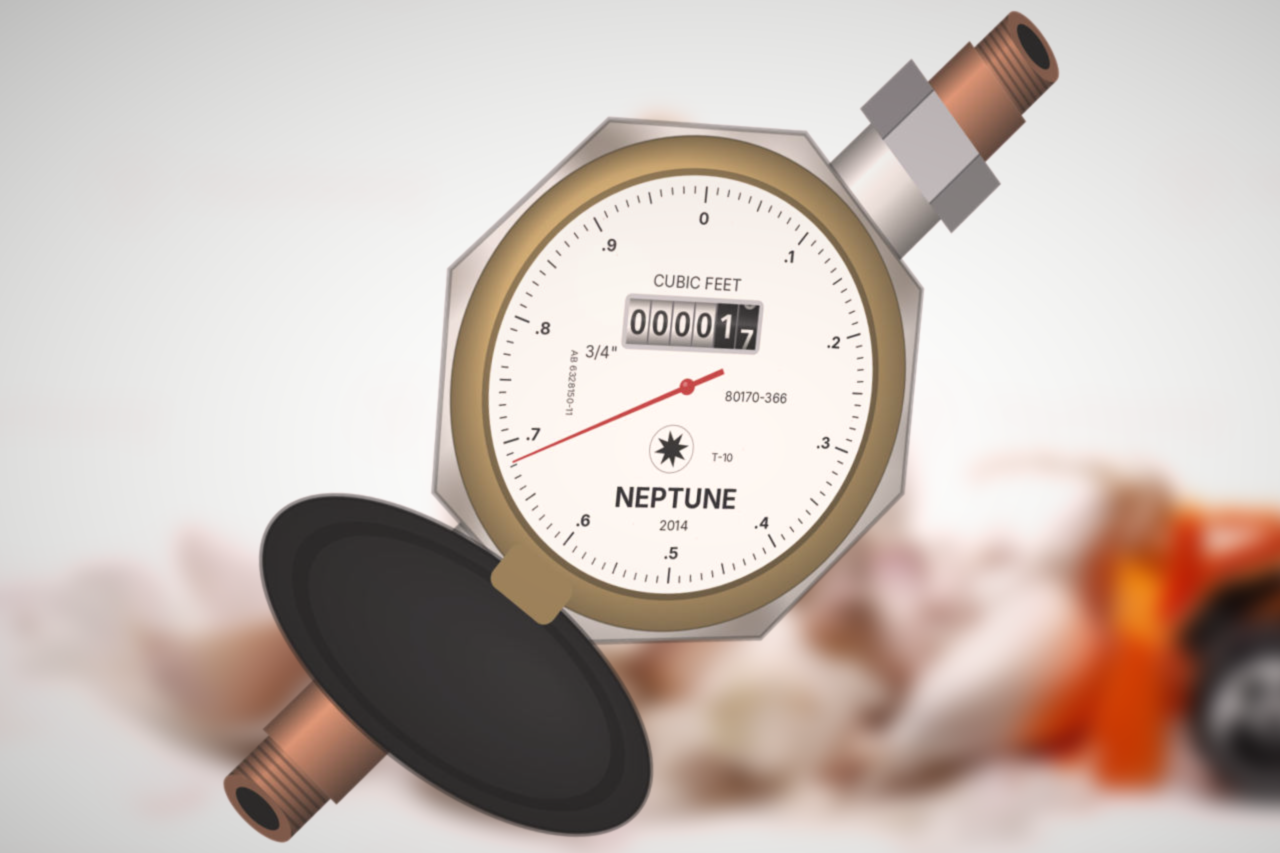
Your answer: 16.68,ft³
